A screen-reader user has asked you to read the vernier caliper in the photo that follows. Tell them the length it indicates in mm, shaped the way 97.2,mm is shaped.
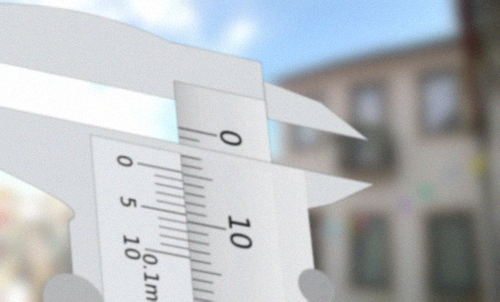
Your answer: 4.8,mm
